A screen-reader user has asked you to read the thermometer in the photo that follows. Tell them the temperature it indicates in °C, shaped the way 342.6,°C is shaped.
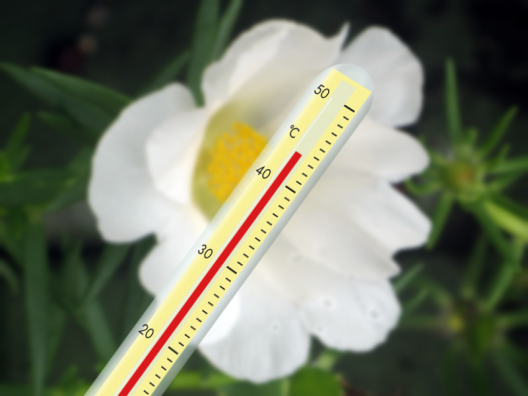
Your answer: 43.5,°C
